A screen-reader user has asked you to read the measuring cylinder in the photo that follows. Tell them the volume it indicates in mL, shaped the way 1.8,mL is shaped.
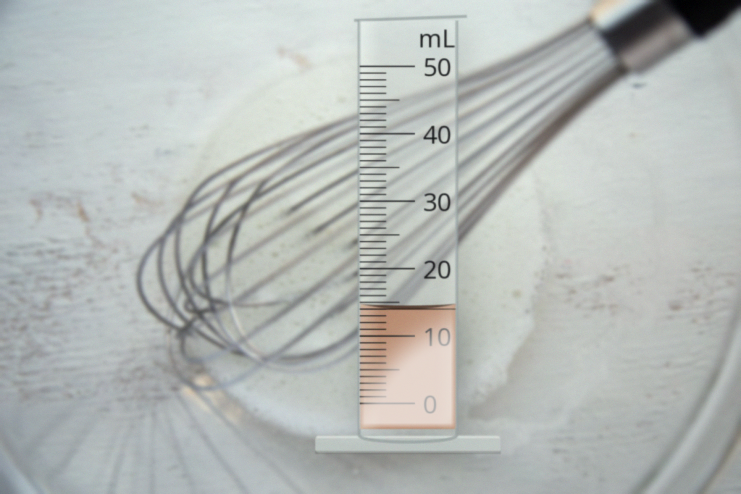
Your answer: 14,mL
